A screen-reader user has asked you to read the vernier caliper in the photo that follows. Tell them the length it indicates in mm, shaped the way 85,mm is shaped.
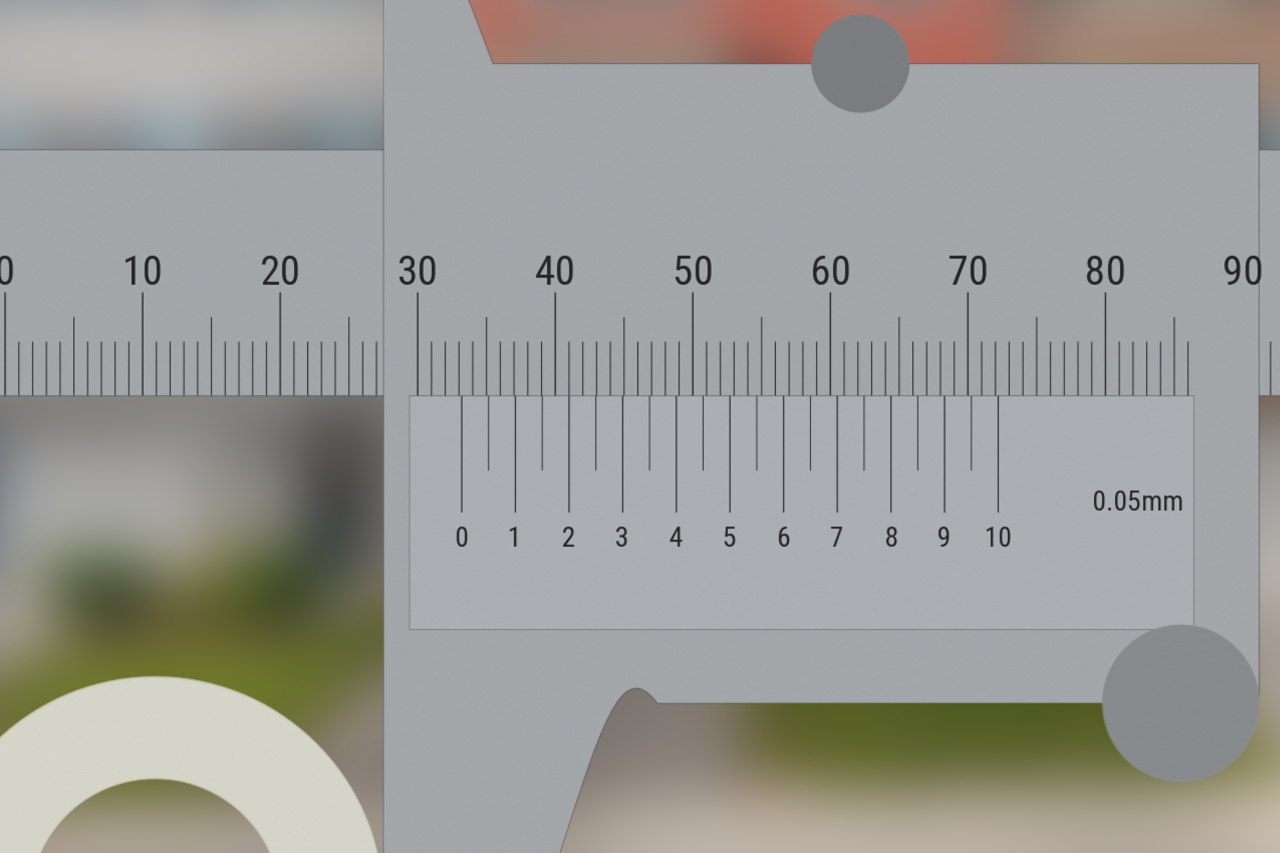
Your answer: 33.2,mm
